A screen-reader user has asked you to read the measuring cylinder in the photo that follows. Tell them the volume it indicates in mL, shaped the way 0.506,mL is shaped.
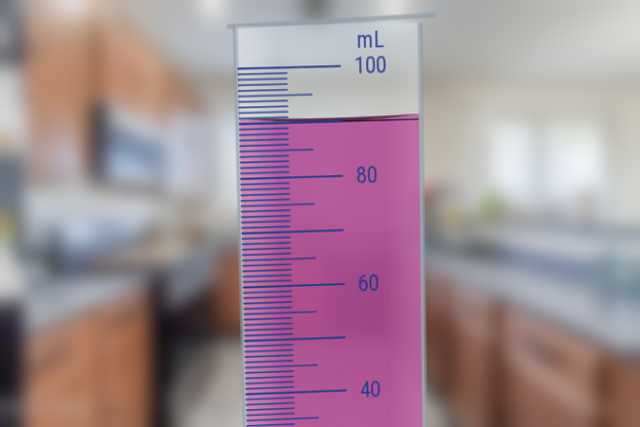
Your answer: 90,mL
